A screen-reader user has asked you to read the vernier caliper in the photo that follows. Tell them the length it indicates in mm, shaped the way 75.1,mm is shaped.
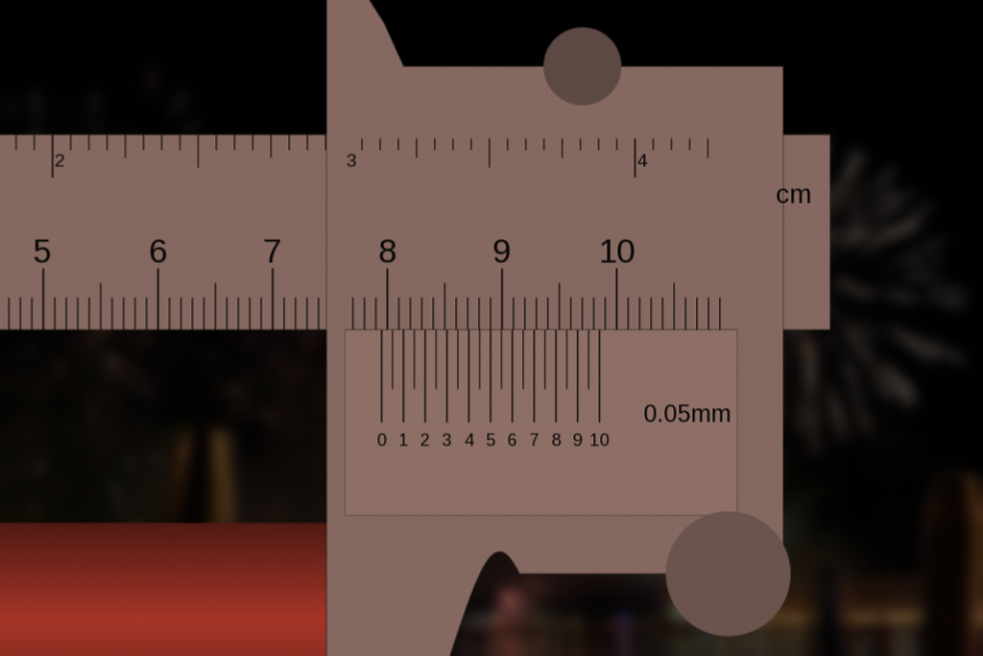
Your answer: 79.5,mm
